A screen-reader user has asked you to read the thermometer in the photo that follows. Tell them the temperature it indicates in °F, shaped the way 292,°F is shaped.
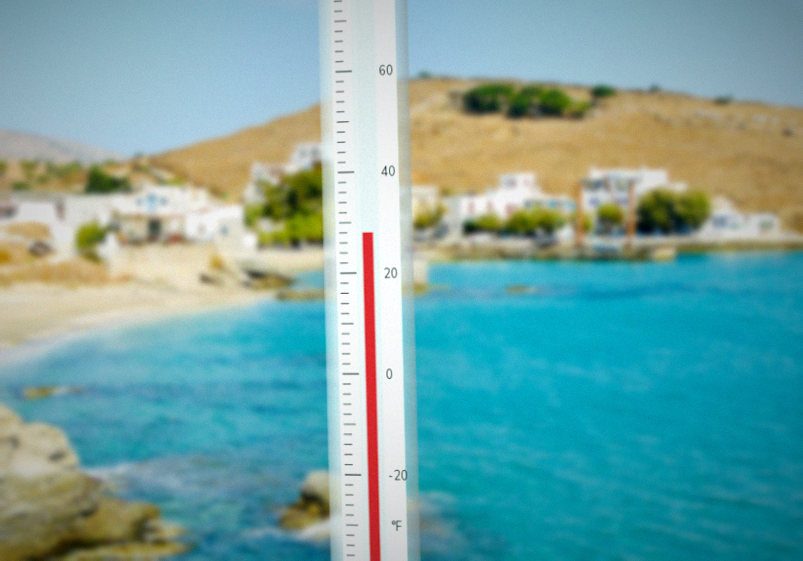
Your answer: 28,°F
